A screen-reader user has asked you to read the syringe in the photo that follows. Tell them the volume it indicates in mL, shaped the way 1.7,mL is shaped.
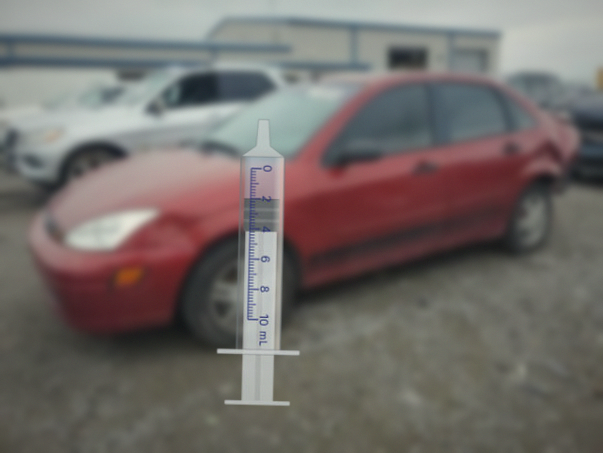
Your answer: 2,mL
